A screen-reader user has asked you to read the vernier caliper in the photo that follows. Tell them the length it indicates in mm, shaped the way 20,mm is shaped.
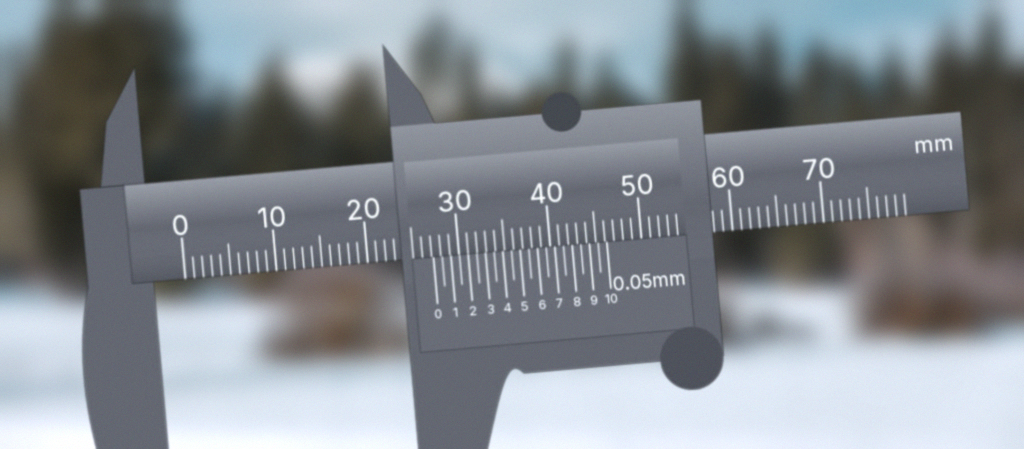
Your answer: 27.2,mm
